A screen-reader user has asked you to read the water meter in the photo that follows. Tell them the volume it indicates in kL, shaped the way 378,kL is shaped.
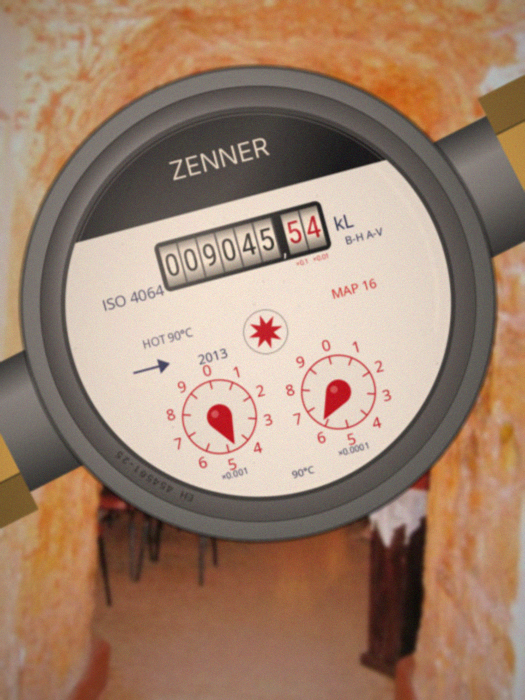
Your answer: 9045.5446,kL
